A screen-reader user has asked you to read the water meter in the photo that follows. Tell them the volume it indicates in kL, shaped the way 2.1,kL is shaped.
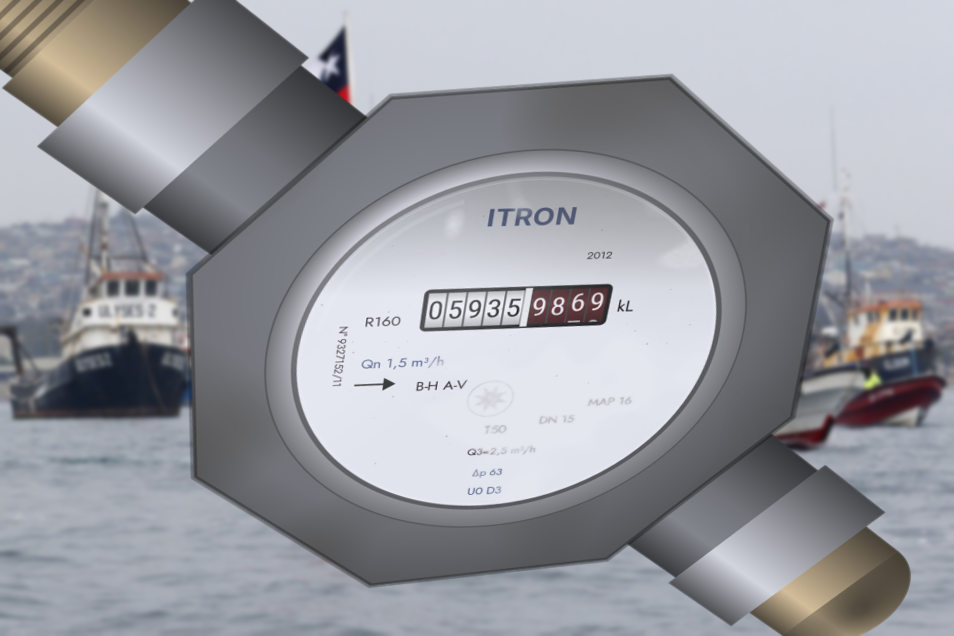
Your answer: 5935.9869,kL
